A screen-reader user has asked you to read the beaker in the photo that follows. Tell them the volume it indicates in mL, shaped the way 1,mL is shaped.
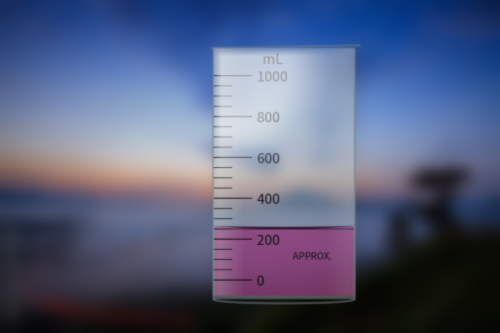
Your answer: 250,mL
